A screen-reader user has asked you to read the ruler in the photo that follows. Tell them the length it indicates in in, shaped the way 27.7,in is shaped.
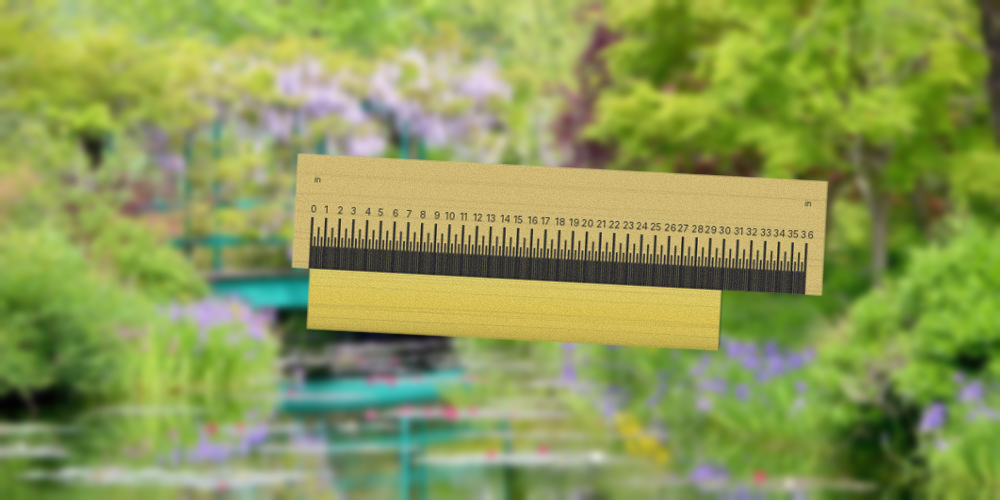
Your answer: 30,in
